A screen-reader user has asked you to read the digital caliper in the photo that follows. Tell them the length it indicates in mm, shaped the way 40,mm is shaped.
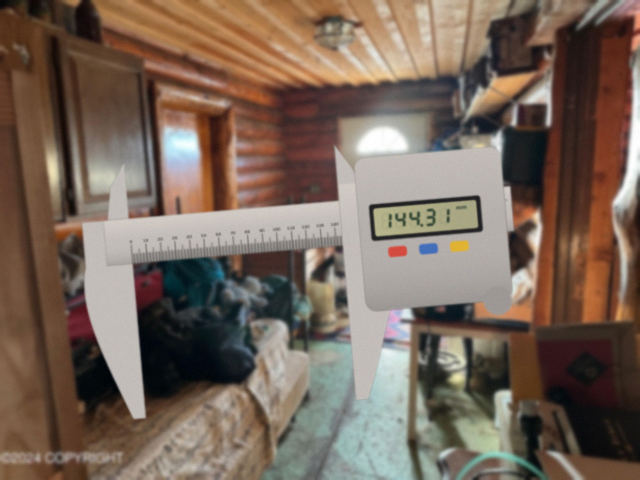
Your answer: 144.31,mm
